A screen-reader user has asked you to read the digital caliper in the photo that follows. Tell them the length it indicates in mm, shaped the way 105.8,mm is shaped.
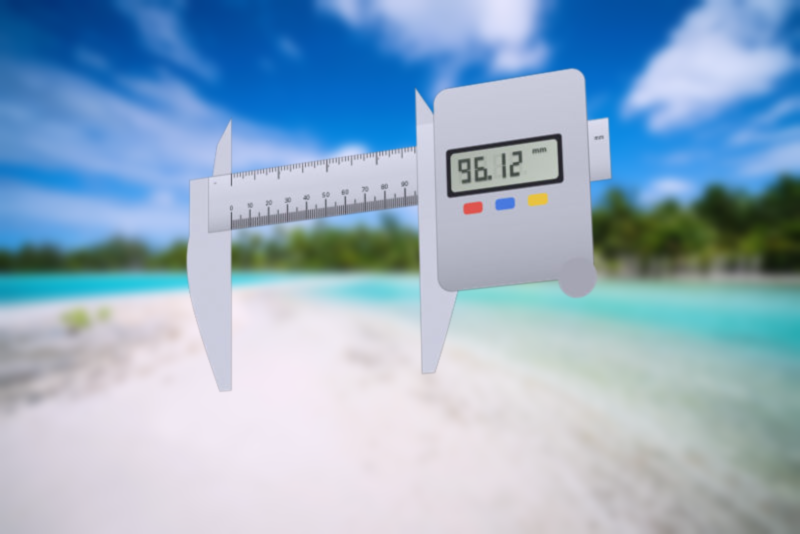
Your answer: 96.12,mm
